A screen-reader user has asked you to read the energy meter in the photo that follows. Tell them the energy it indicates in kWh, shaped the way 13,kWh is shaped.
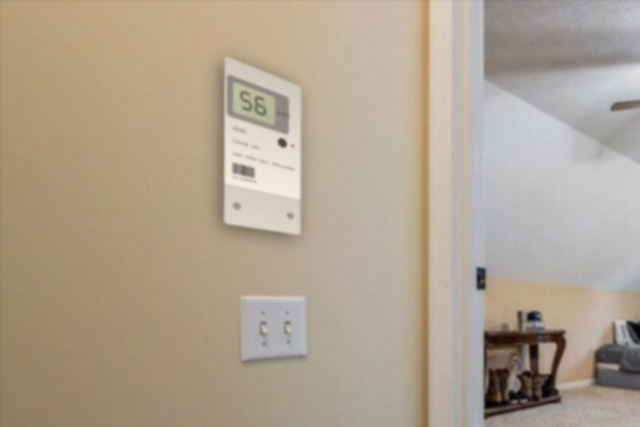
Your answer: 56,kWh
